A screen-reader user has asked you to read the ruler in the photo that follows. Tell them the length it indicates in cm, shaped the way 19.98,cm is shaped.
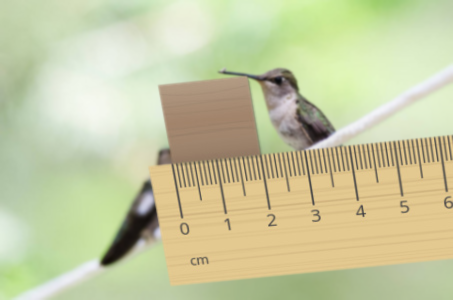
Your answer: 2,cm
